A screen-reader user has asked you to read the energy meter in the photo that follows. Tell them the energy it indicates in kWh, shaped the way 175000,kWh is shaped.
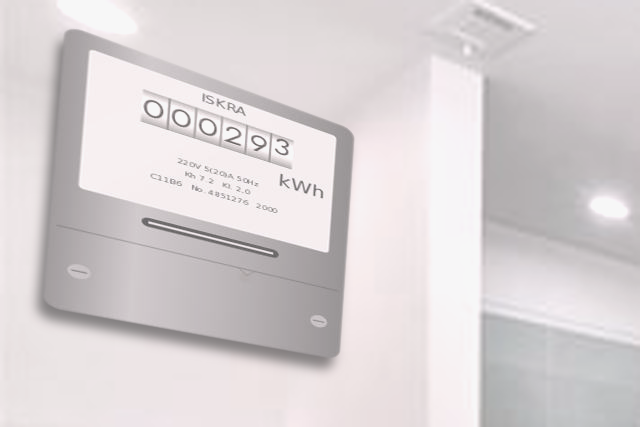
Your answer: 293,kWh
